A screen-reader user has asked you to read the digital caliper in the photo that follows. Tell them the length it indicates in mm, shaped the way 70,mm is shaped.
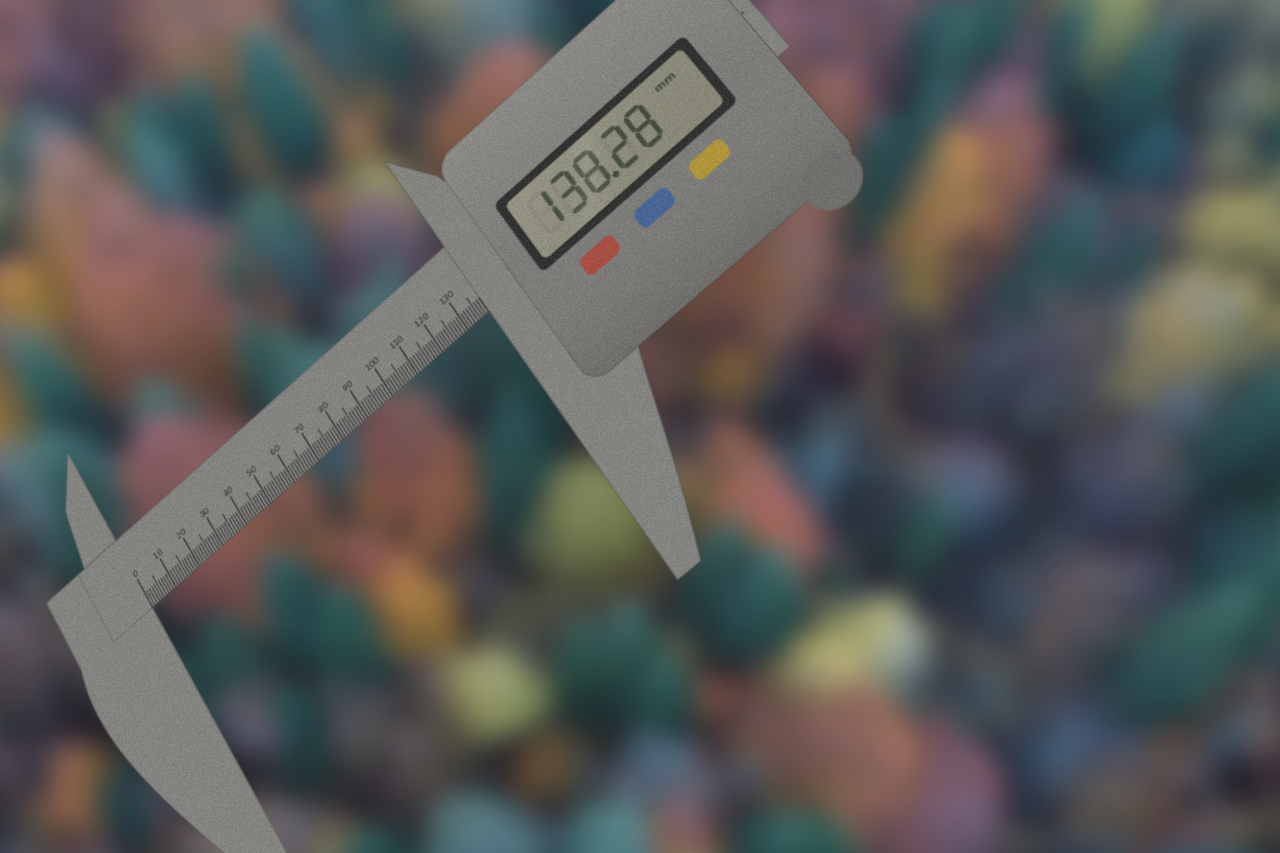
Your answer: 138.28,mm
